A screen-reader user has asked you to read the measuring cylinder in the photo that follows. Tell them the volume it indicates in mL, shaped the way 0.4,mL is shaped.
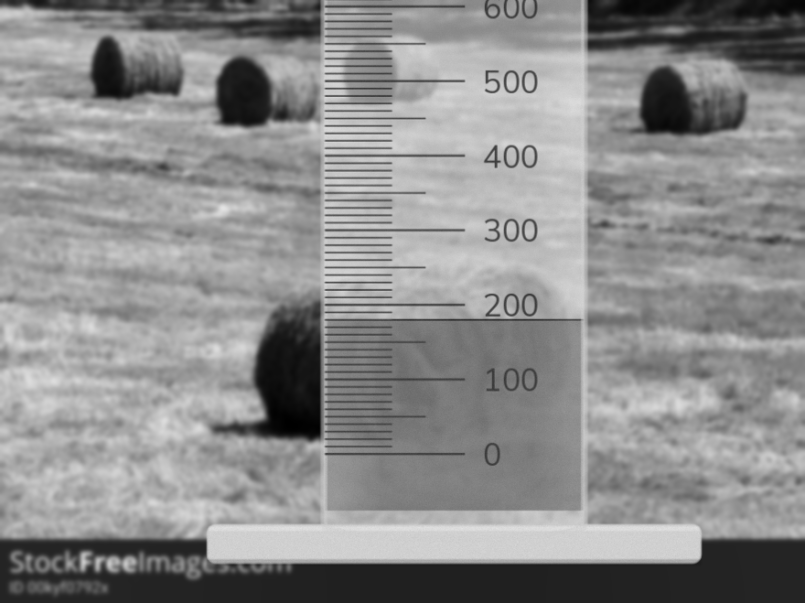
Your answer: 180,mL
